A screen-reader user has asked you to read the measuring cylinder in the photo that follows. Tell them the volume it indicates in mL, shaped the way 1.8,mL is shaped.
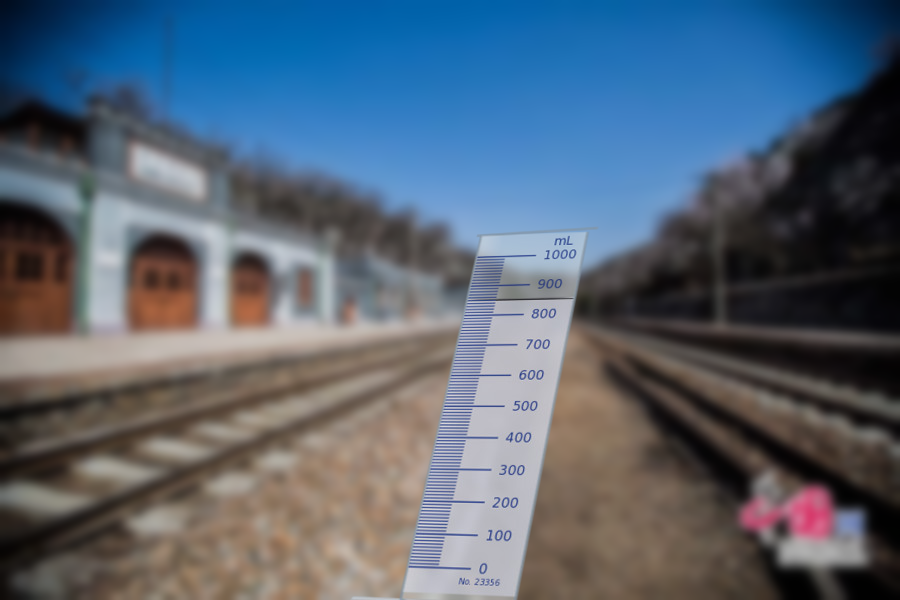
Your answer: 850,mL
